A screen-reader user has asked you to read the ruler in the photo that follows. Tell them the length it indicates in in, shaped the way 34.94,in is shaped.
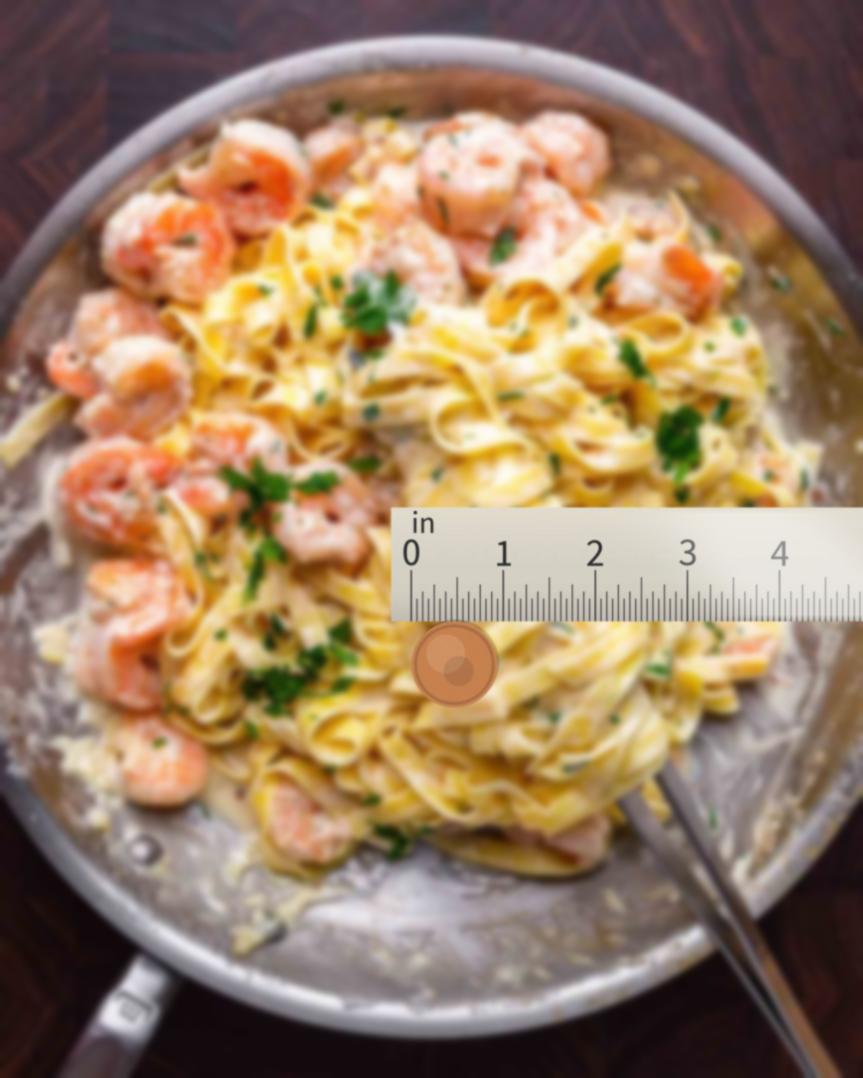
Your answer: 0.9375,in
